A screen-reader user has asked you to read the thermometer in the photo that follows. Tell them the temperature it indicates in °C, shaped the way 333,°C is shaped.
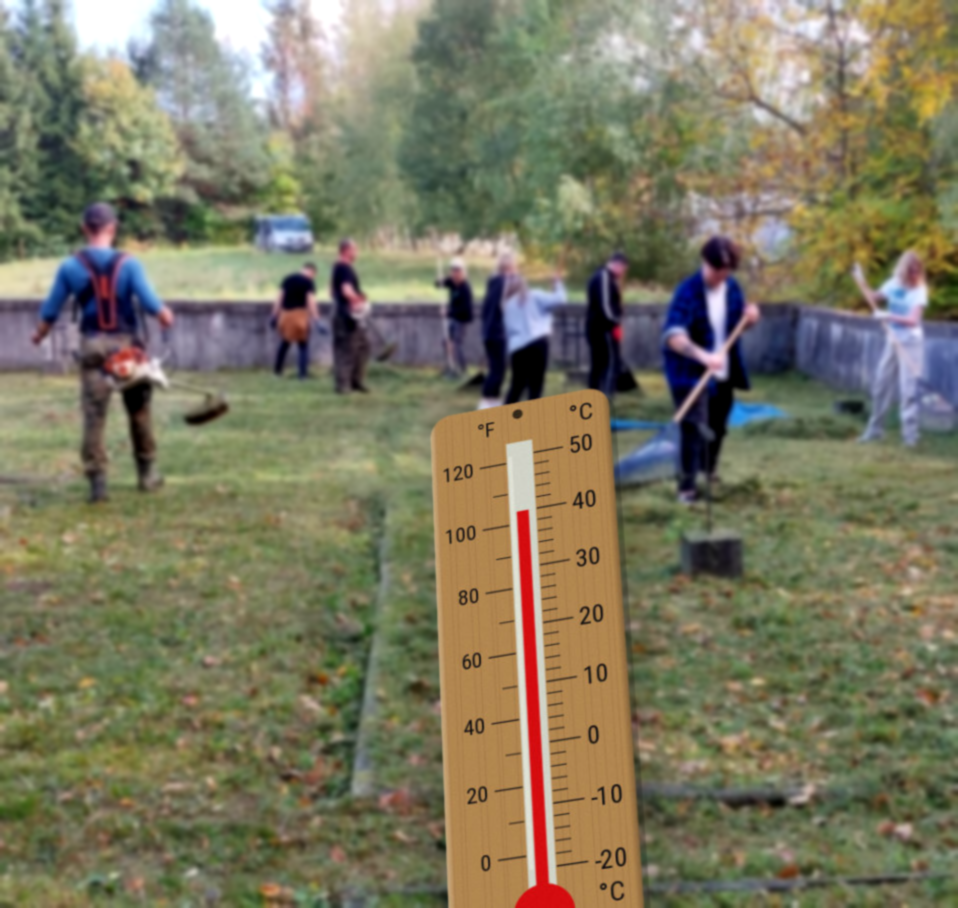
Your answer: 40,°C
